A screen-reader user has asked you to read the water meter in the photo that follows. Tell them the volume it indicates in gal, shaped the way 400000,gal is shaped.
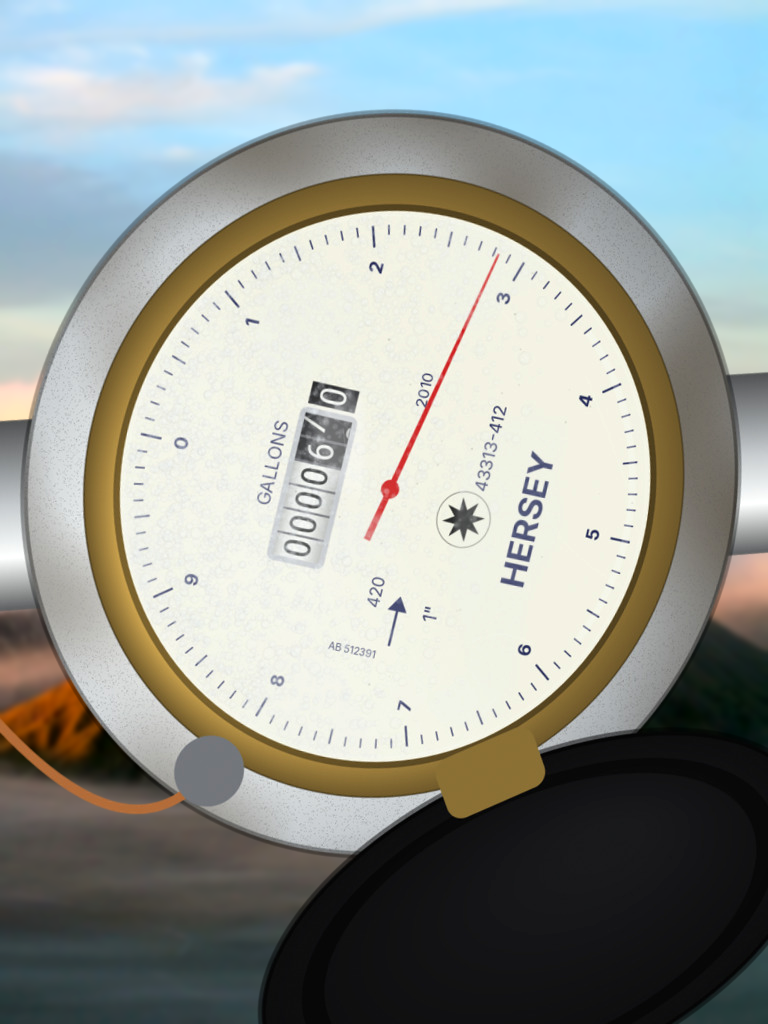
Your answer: 672.8,gal
